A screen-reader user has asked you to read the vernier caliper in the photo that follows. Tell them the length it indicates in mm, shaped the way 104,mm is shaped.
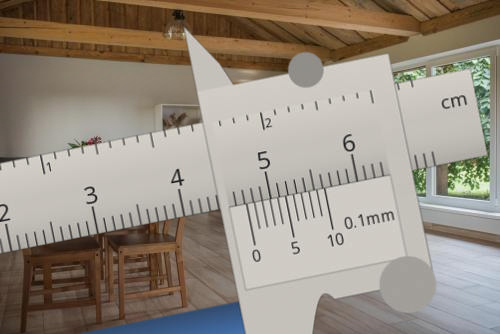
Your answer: 47.2,mm
